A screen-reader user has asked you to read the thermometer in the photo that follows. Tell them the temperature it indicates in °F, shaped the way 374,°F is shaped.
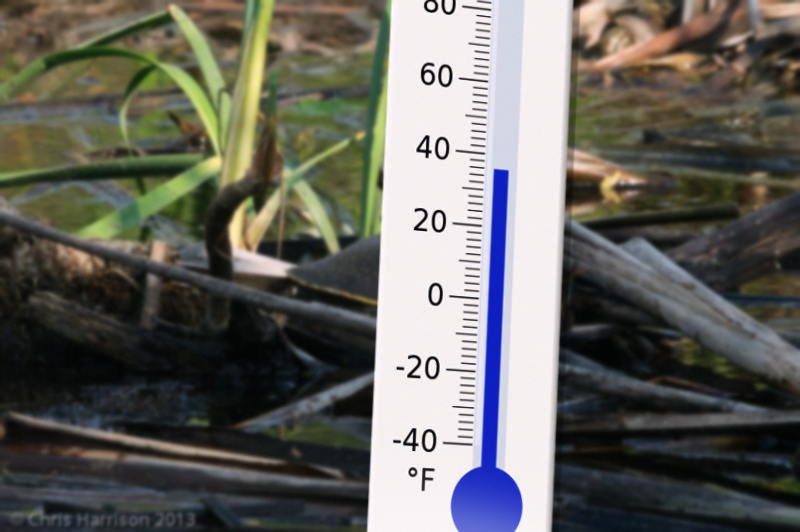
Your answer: 36,°F
